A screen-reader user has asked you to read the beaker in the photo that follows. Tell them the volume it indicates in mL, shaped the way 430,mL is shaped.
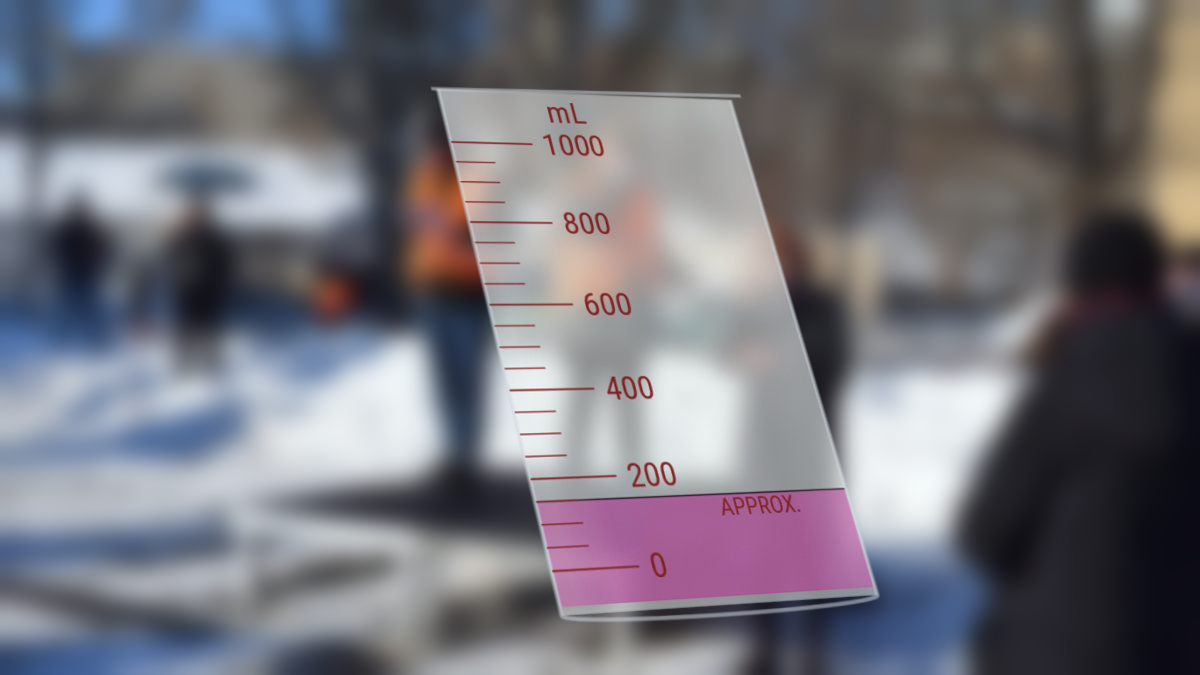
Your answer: 150,mL
